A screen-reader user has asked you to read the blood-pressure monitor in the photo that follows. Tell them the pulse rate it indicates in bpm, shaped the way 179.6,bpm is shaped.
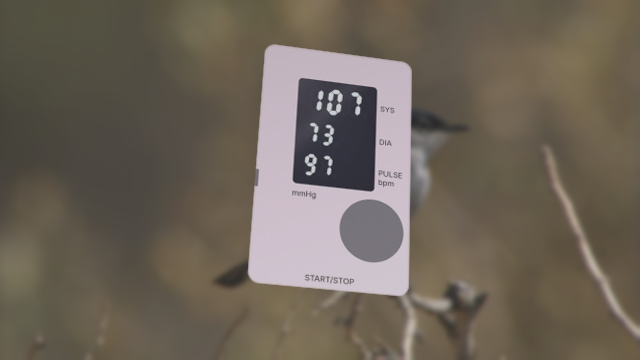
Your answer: 97,bpm
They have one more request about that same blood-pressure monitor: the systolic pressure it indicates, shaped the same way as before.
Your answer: 107,mmHg
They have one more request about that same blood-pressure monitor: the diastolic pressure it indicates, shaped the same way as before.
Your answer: 73,mmHg
